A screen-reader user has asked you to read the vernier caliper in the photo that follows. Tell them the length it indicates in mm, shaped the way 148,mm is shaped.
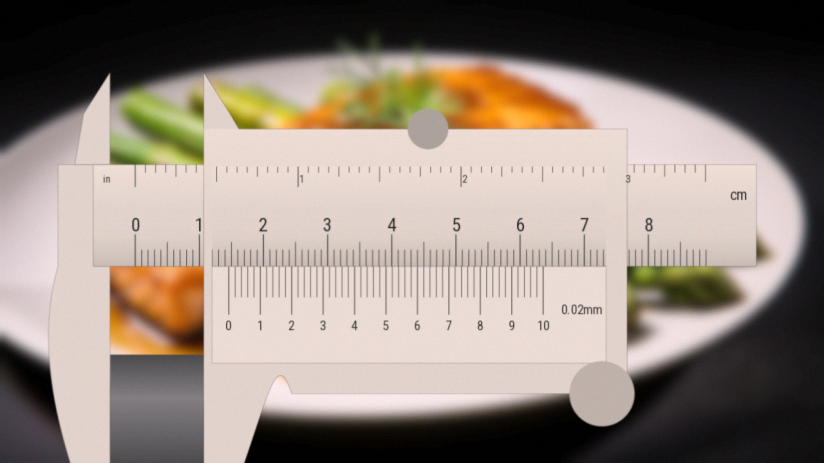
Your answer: 14.6,mm
